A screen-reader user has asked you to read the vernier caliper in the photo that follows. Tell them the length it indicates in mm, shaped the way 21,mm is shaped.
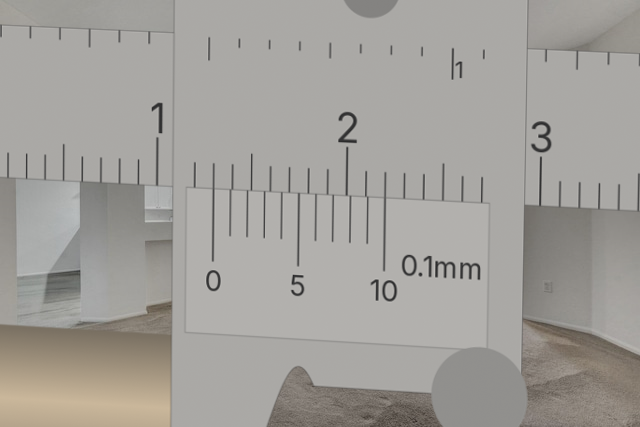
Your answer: 13.0,mm
